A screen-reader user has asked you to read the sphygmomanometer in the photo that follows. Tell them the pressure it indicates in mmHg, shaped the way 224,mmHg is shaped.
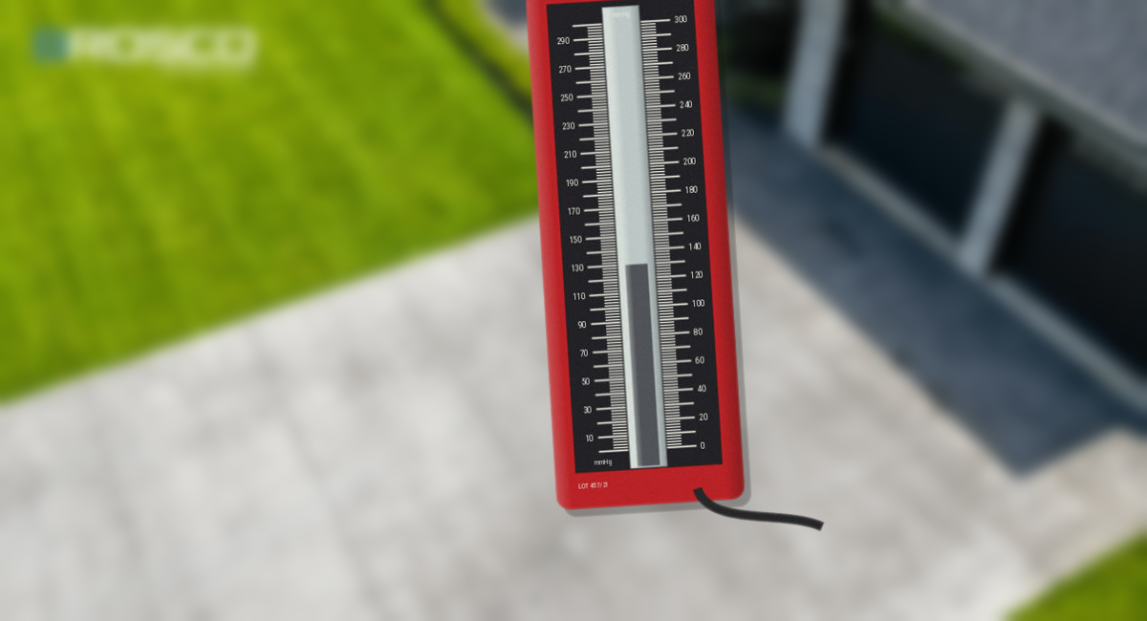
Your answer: 130,mmHg
